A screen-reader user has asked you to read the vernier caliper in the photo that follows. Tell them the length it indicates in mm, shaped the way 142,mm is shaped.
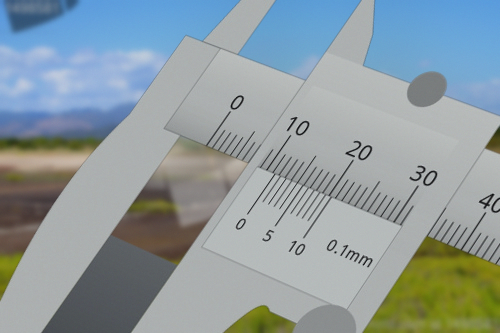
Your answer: 11.4,mm
